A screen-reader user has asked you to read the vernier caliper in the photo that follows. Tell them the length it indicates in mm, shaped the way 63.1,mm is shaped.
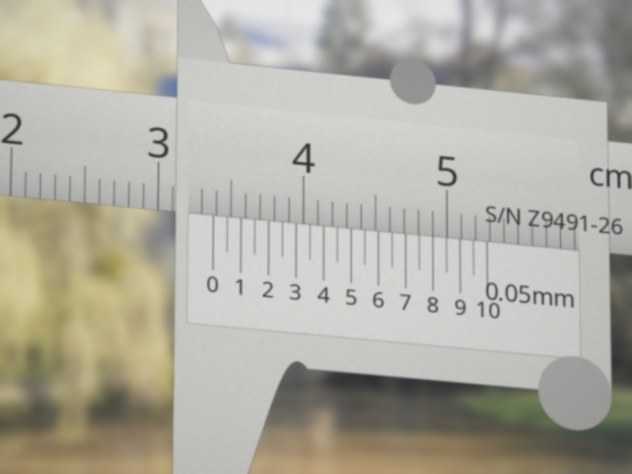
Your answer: 33.8,mm
